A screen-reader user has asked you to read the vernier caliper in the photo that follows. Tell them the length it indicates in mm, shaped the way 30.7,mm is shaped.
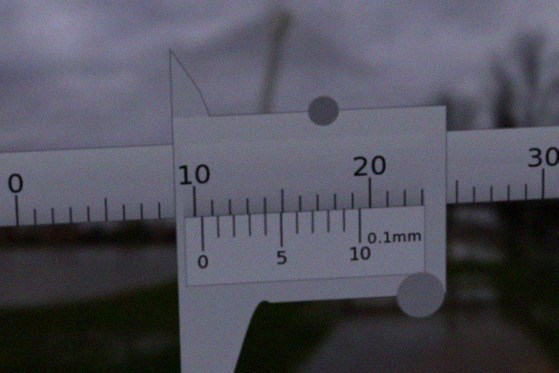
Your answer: 10.4,mm
